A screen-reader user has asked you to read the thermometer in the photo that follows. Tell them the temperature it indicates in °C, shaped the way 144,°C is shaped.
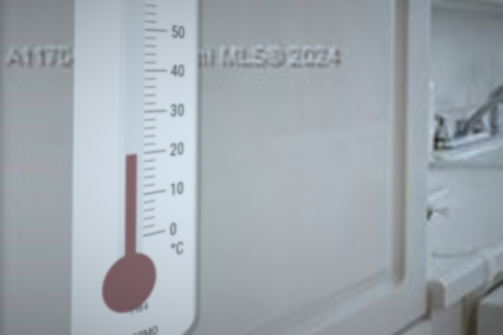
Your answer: 20,°C
